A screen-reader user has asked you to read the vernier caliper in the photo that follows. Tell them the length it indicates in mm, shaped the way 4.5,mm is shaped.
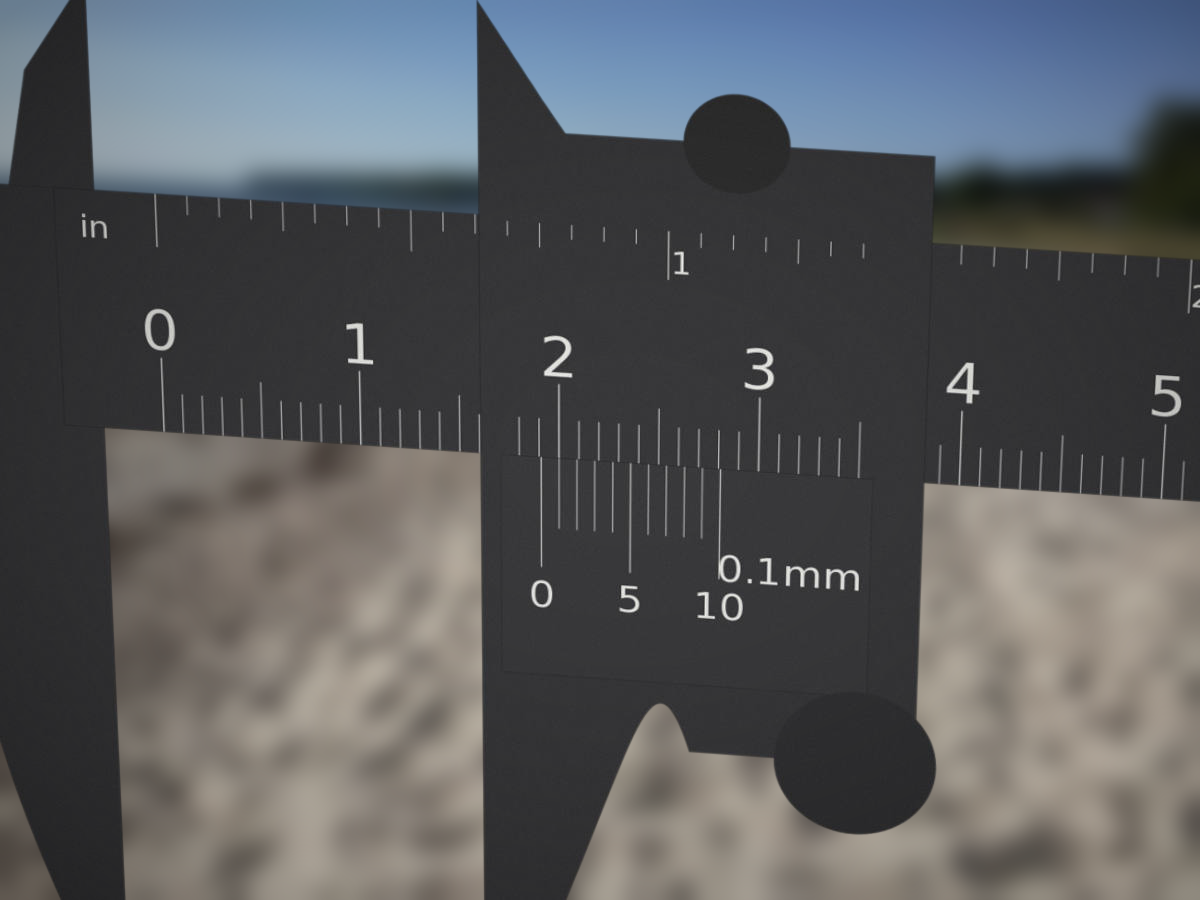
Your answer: 19.1,mm
